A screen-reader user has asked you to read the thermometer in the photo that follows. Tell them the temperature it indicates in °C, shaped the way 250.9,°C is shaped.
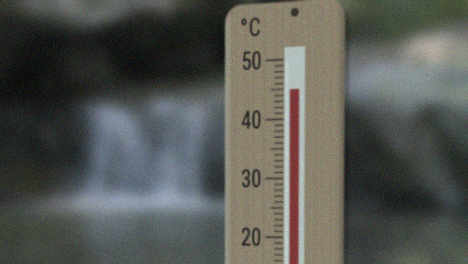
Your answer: 45,°C
